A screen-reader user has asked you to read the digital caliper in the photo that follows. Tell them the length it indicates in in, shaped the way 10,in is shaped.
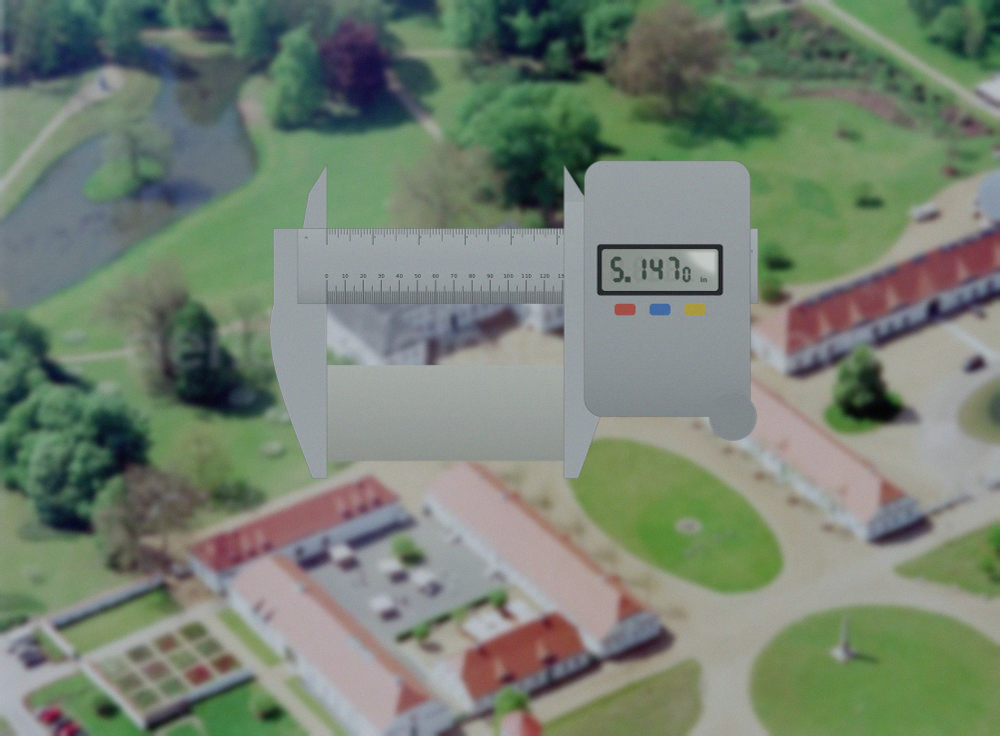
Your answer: 5.1470,in
